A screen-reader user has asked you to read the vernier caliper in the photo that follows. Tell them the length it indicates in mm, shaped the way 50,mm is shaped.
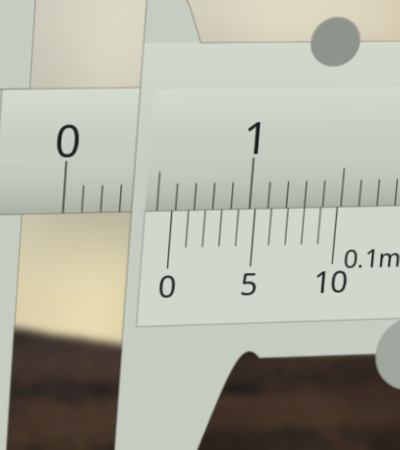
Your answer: 5.8,mm
